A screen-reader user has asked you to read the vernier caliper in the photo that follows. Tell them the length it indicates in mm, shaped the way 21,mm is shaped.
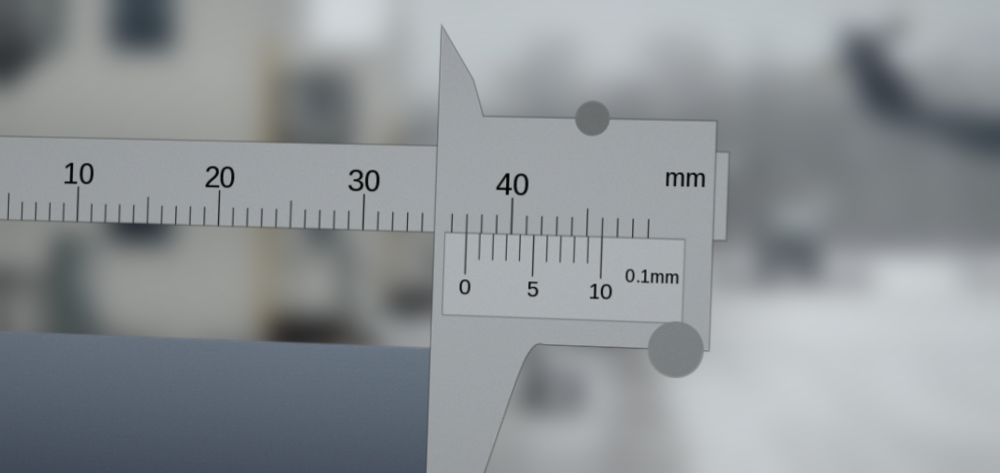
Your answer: 37.0,mm
